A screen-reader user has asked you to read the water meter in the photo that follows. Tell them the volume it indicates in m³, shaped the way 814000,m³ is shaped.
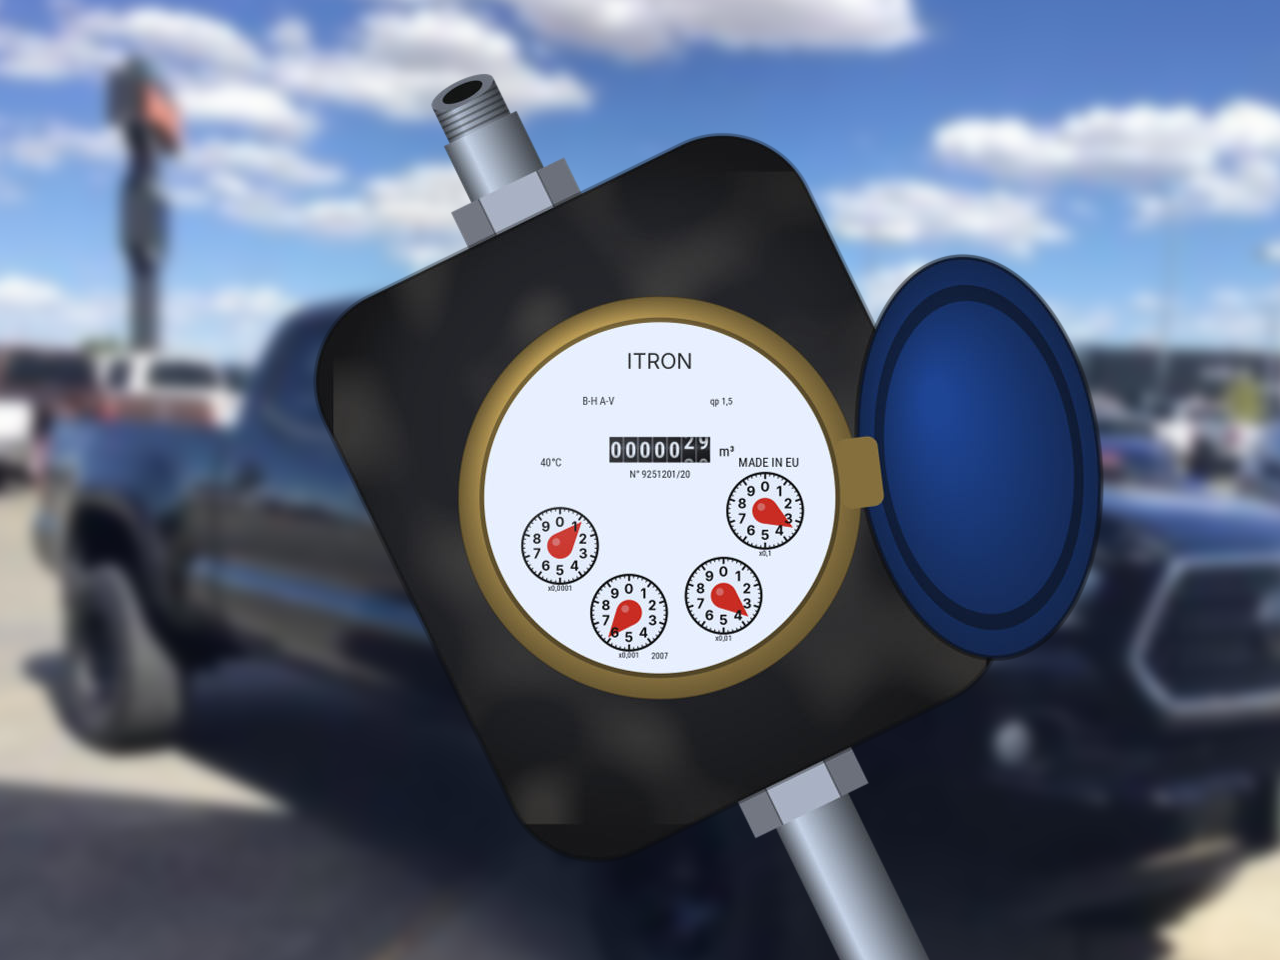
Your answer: 29.3361,m³
